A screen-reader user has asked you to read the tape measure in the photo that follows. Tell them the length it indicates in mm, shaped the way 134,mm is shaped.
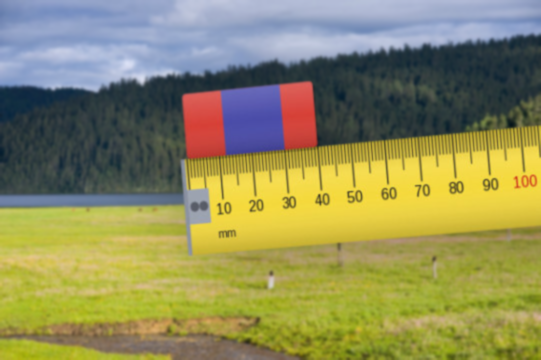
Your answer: 40,mm
